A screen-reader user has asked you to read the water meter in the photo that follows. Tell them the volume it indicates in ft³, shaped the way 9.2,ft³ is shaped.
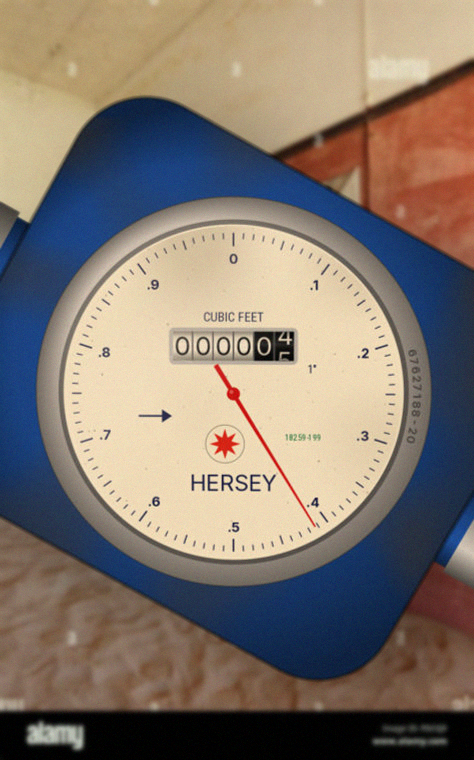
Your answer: 4.41,ft³
